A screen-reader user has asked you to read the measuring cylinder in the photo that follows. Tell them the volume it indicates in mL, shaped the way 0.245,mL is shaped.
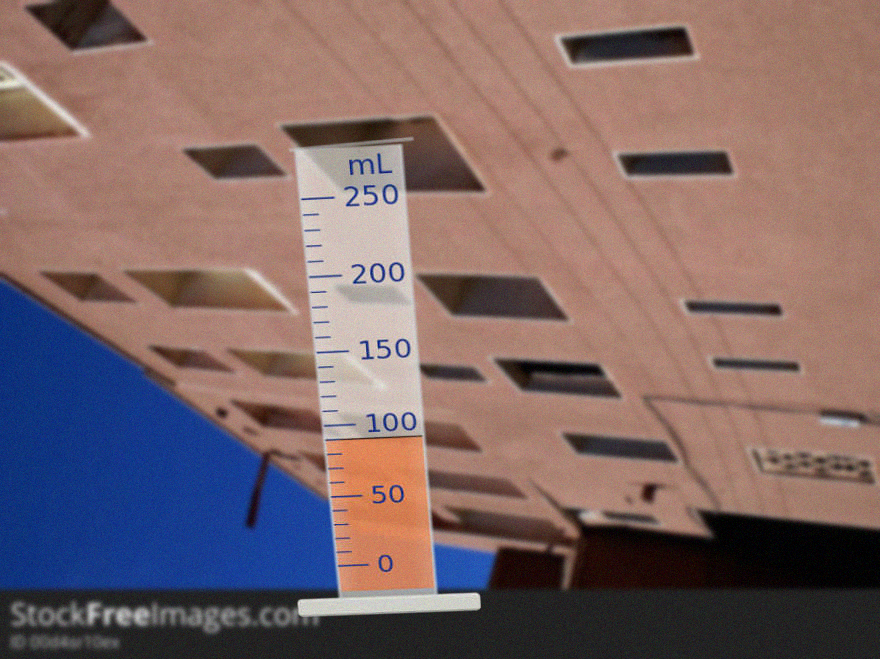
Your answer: 90,mL
